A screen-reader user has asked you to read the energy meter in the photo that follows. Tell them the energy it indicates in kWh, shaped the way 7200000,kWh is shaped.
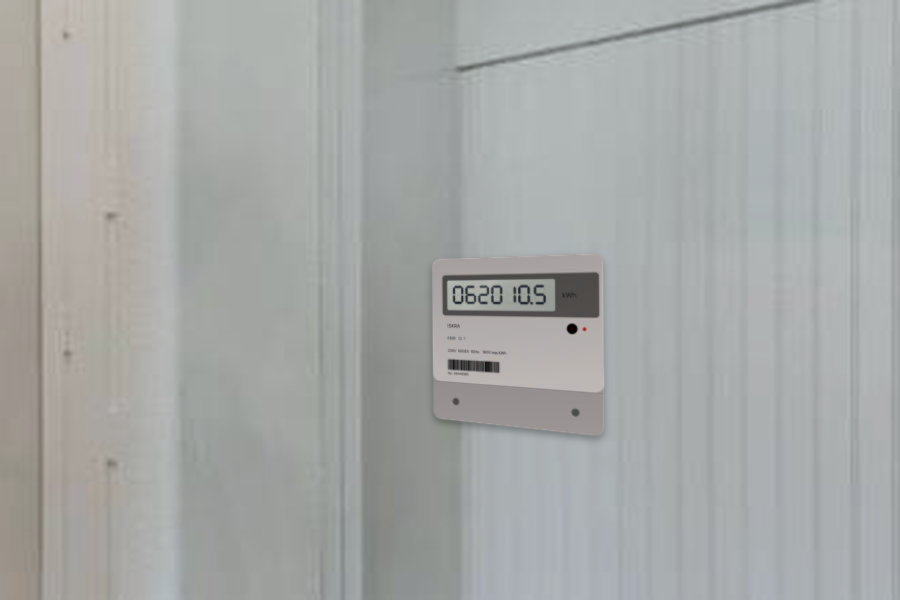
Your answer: 62010.5,kWh
